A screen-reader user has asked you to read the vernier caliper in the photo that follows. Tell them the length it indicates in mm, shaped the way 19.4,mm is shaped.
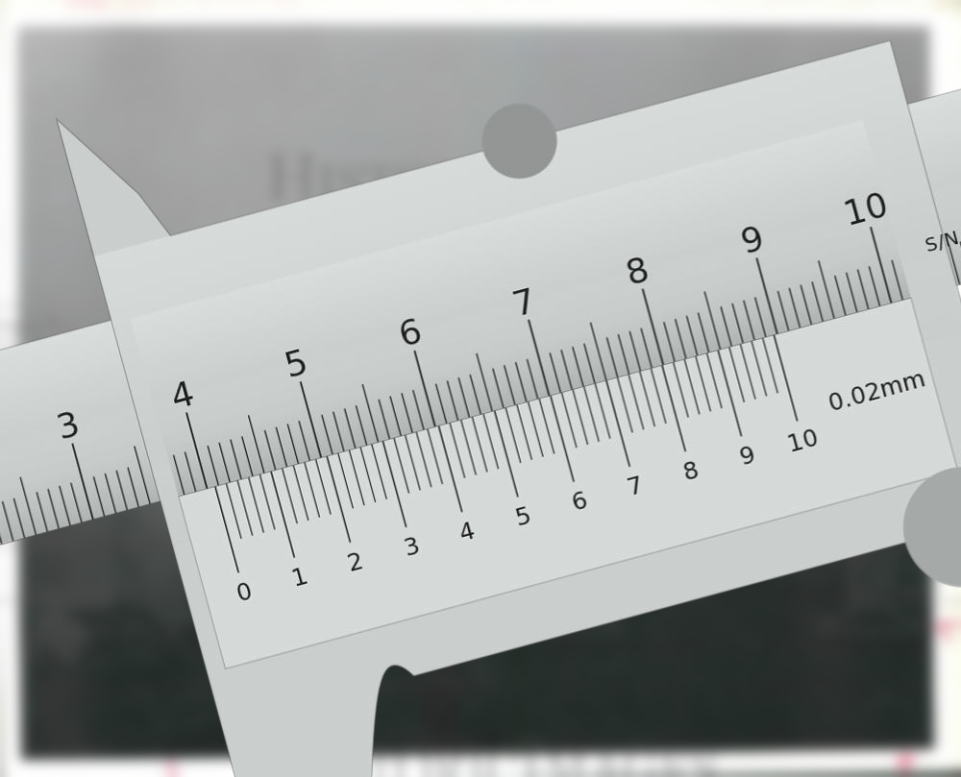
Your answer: 40.7,mm
